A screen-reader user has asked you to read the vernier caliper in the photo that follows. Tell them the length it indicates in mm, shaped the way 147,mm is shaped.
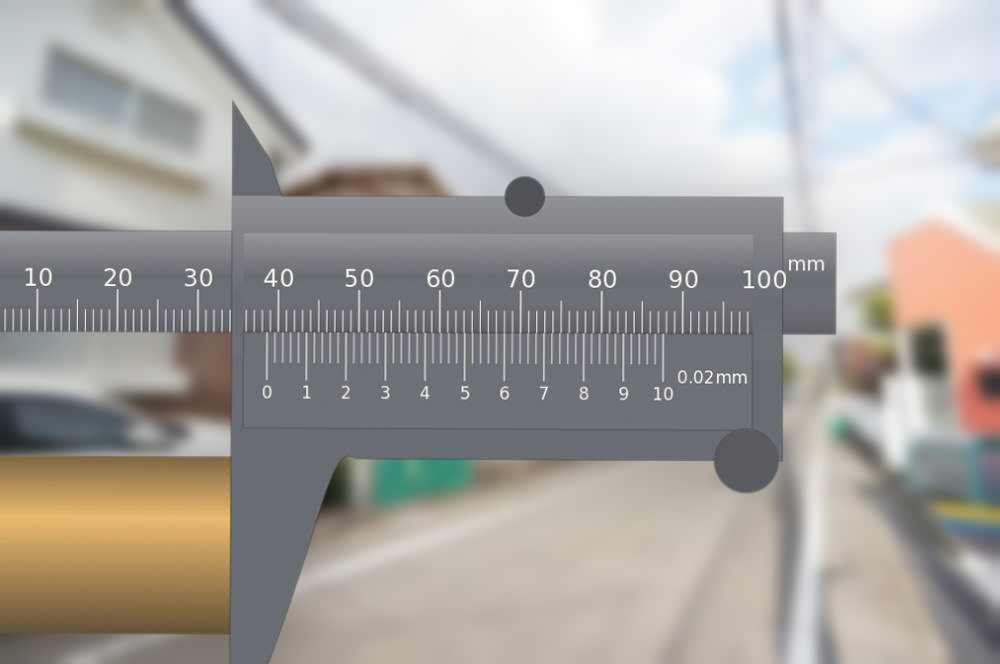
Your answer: 38.6,mm
